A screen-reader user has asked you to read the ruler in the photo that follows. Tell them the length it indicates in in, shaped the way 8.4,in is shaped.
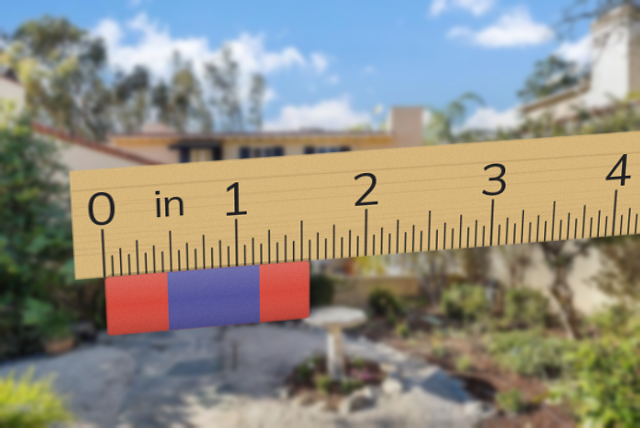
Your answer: 1.5625,in
